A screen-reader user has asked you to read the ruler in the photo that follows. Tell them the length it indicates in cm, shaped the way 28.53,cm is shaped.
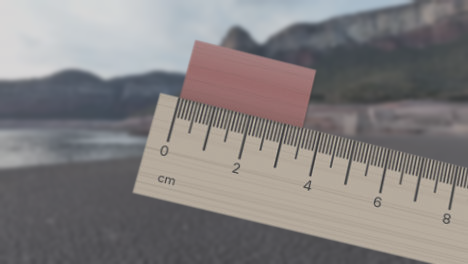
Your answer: 3.5,cm
